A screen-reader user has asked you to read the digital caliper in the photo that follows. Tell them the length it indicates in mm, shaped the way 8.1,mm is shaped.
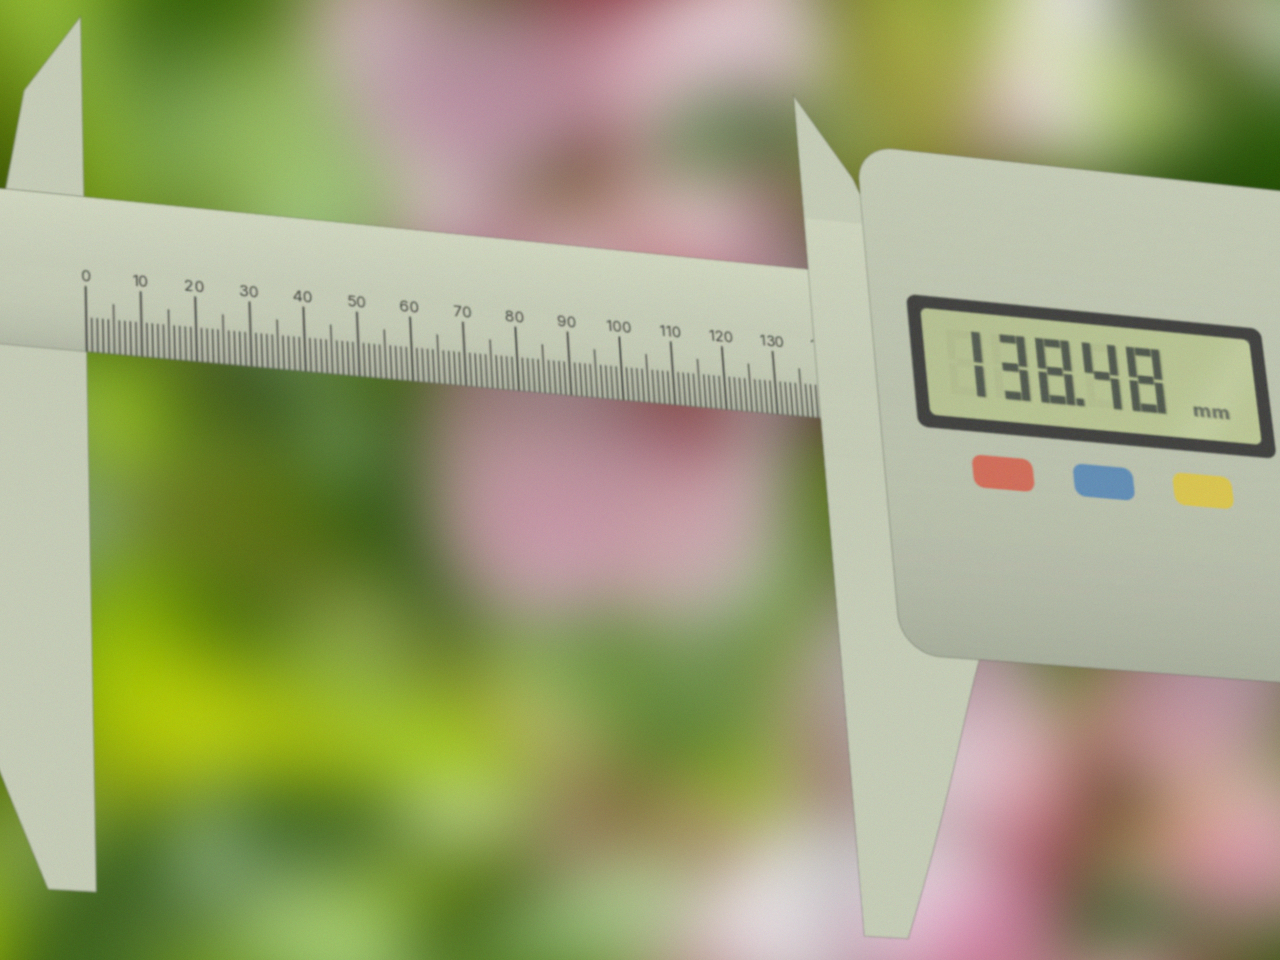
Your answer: 138.48,mm
